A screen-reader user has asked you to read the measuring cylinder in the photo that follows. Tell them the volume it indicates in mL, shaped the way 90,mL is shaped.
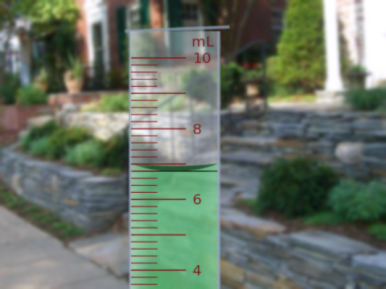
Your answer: 6.8,mL
